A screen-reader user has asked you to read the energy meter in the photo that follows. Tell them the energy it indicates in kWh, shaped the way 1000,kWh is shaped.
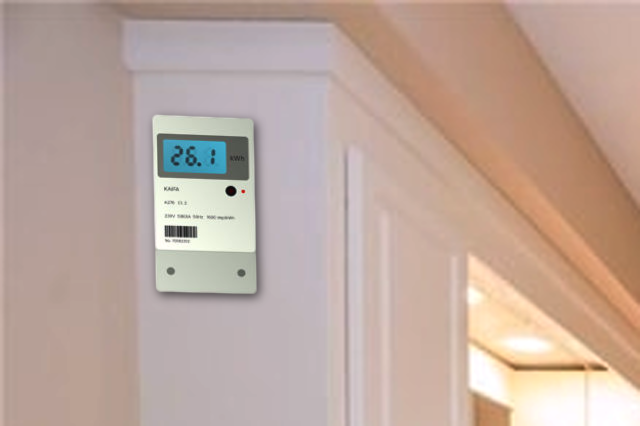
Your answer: 26.1,kWh
